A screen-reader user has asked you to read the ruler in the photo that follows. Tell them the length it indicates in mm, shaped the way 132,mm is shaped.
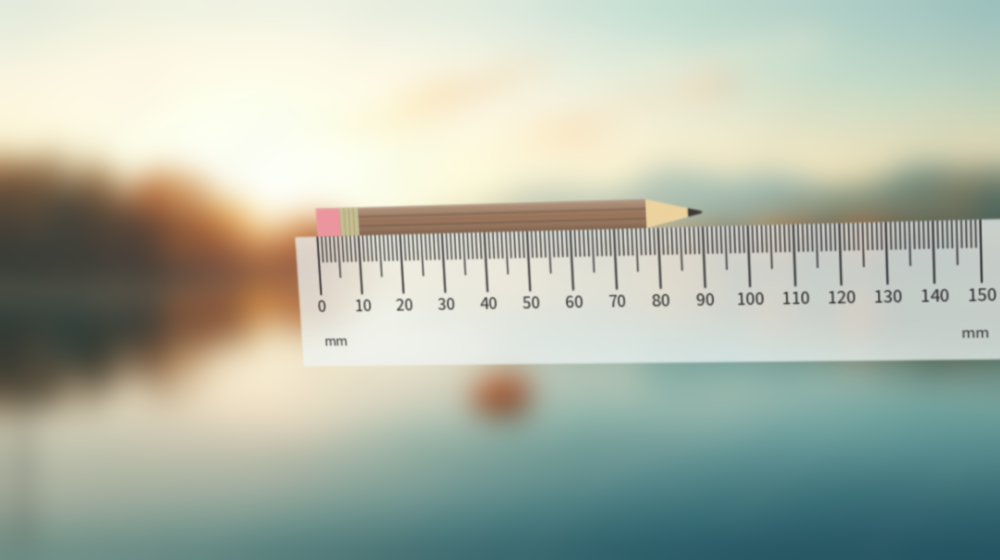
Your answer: 90,mm
